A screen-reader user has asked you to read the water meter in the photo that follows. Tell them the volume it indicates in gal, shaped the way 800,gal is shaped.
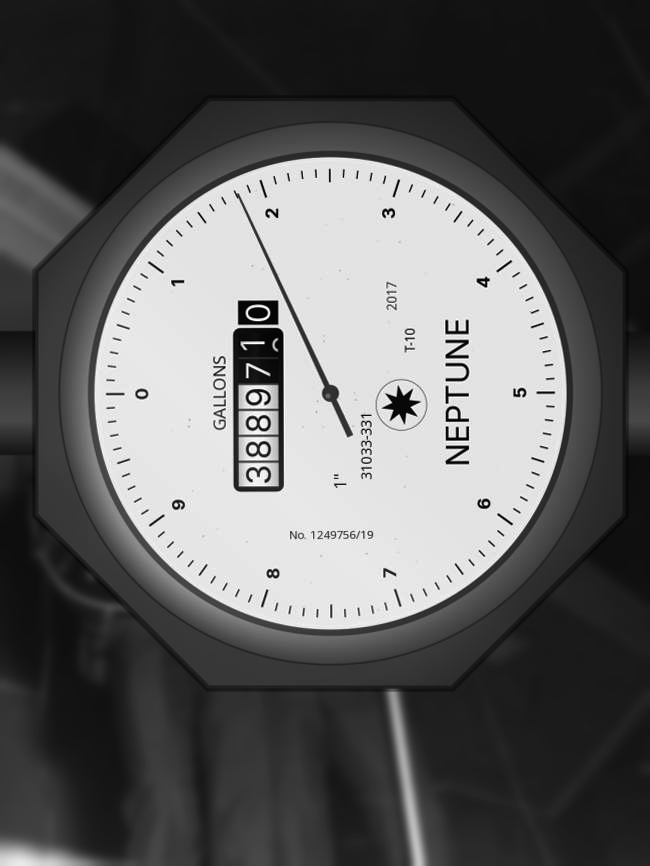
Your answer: 3889711.8,gal
